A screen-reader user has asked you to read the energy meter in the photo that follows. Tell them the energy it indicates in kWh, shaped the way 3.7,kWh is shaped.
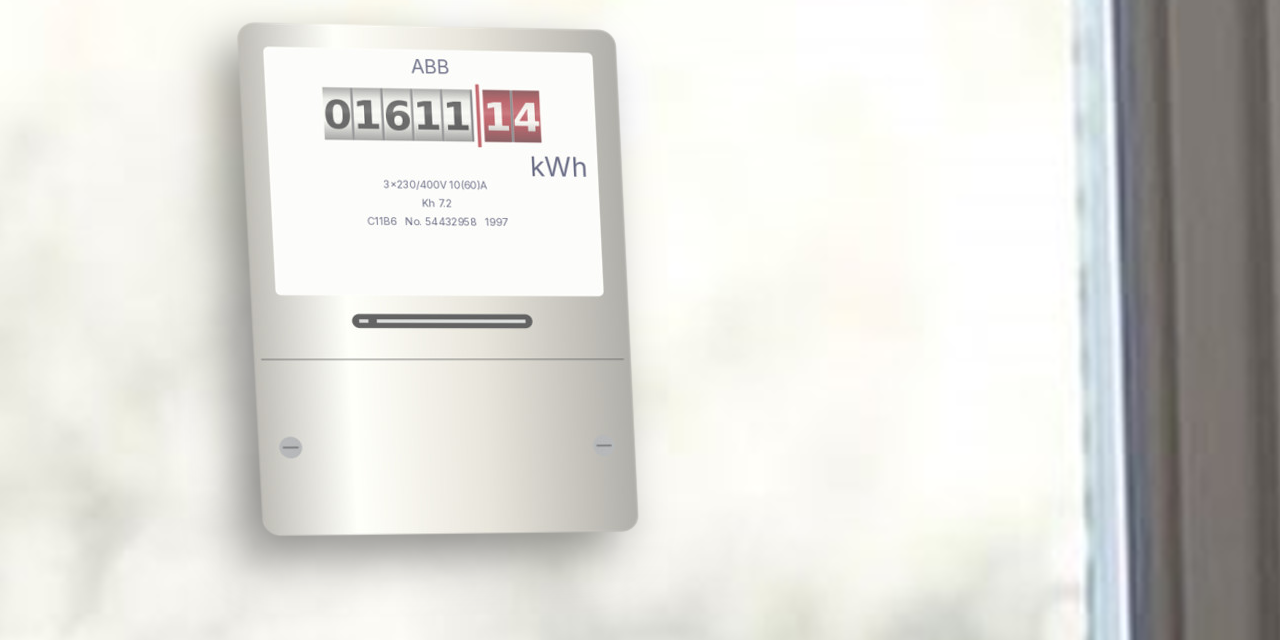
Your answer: 1611.14,kWh
